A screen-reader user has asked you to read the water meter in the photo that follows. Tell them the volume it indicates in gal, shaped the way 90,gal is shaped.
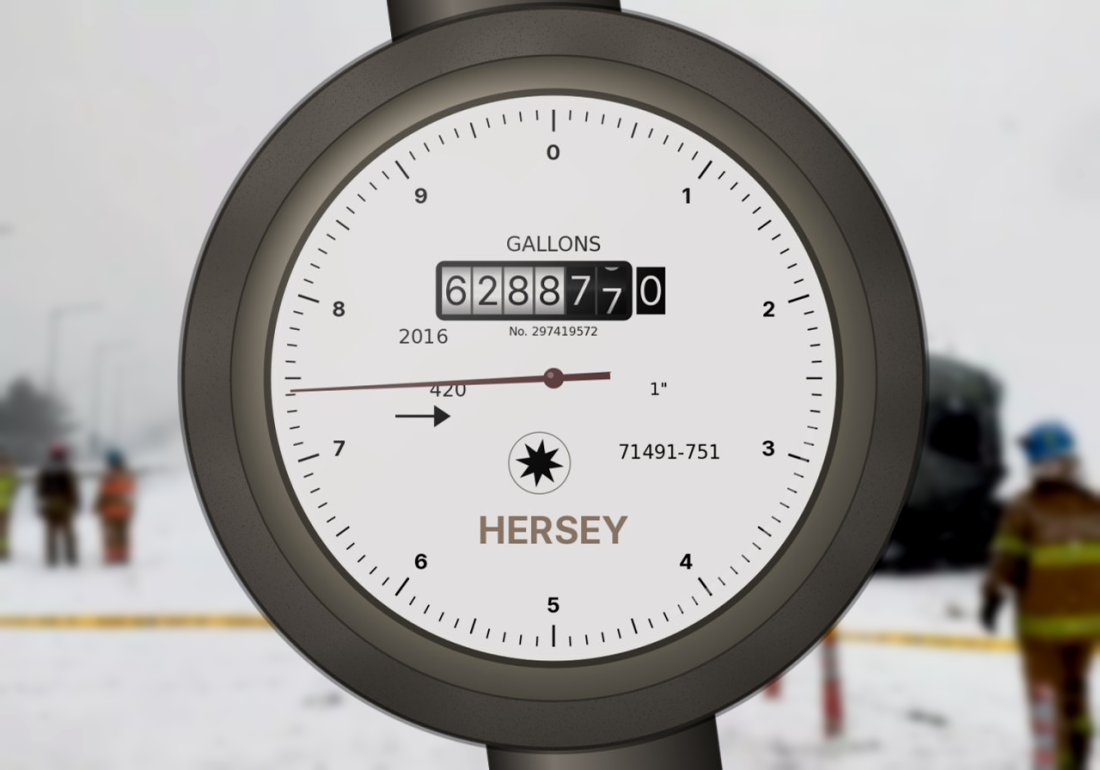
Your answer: 6288767.4,gal
